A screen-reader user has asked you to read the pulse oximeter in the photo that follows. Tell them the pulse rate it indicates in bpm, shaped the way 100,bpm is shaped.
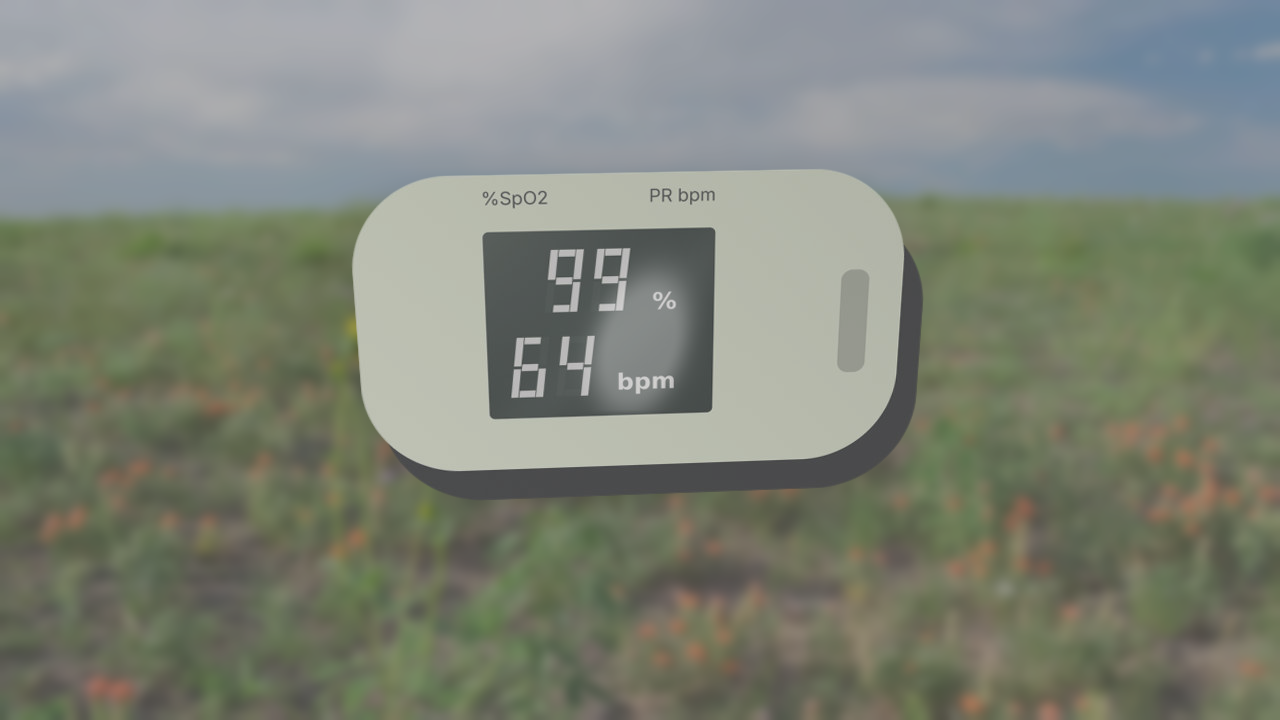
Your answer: 64,bpm
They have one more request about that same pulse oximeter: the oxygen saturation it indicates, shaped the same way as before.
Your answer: 99,%
